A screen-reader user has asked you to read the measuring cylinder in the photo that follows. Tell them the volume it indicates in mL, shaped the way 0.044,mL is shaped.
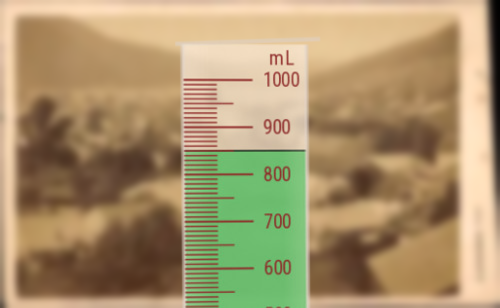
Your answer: 850,mL
